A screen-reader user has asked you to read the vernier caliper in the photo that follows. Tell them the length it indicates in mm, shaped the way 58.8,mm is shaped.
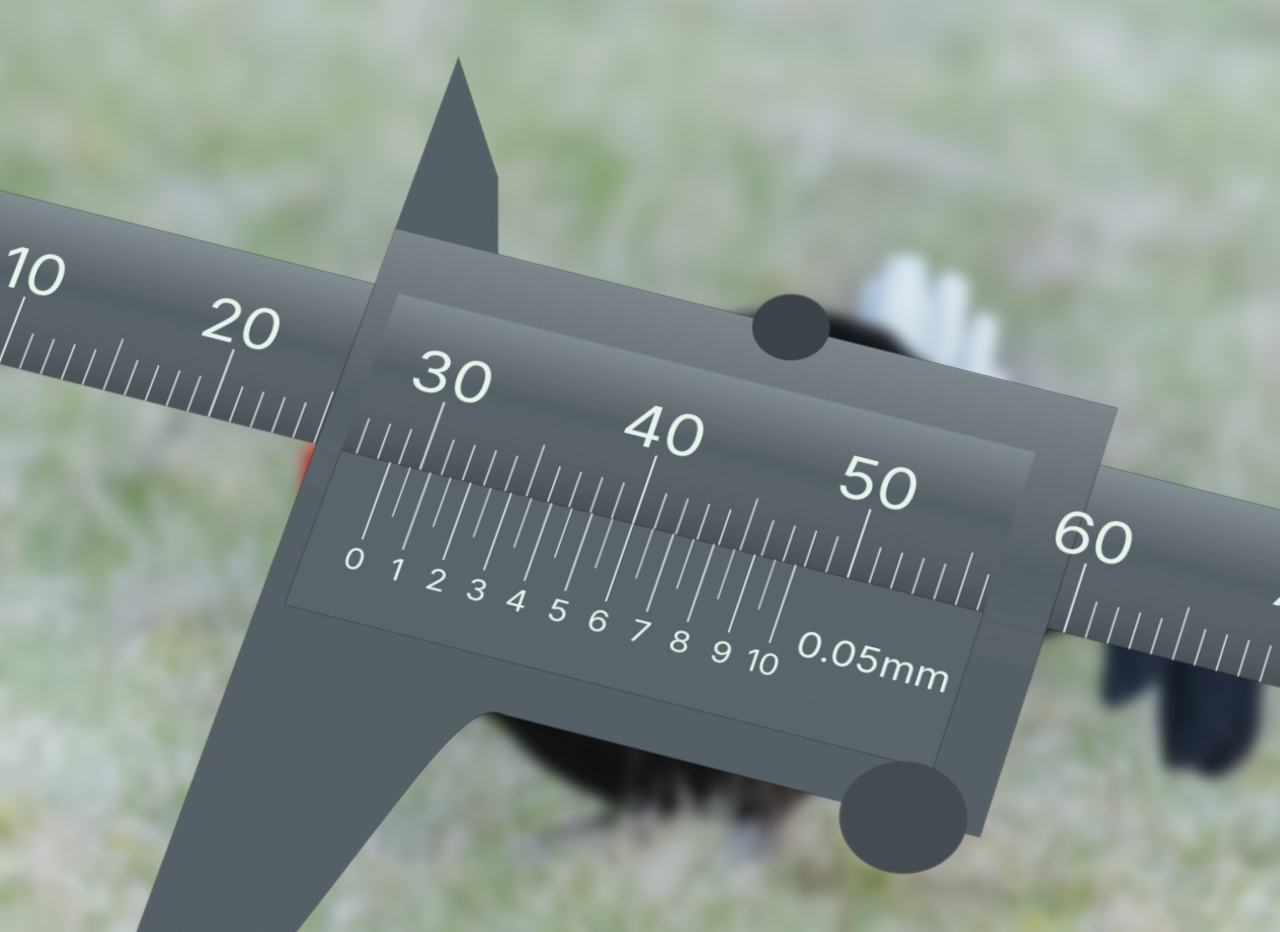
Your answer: 28.6,mm
